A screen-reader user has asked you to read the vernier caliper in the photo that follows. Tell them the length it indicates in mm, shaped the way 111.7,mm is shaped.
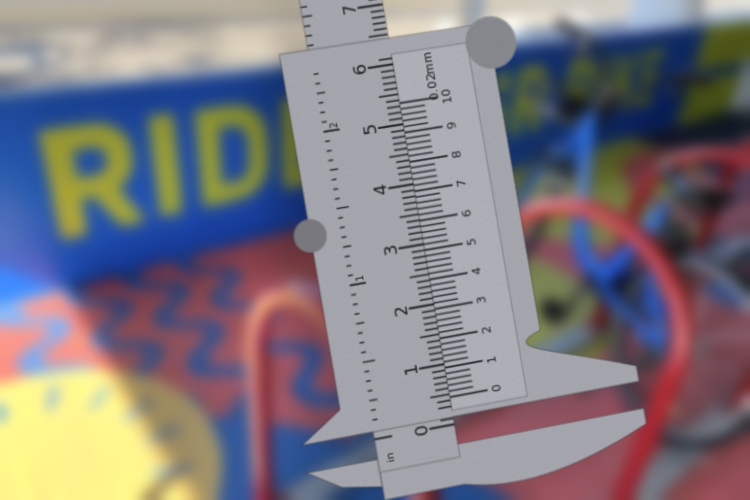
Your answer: 4.5,mm
